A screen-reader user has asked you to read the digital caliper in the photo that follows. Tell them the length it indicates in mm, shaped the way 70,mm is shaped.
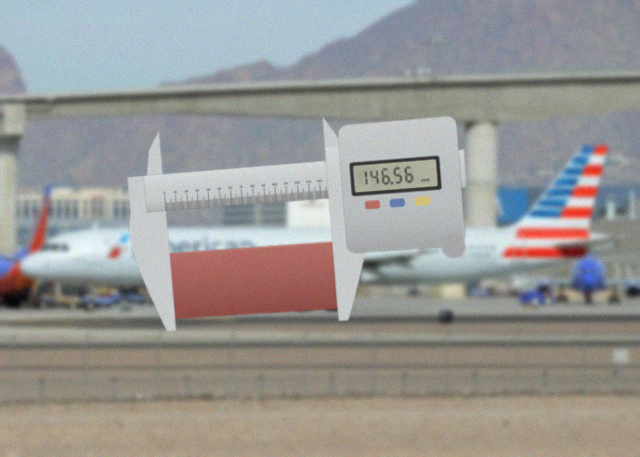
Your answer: 146.56,mm
